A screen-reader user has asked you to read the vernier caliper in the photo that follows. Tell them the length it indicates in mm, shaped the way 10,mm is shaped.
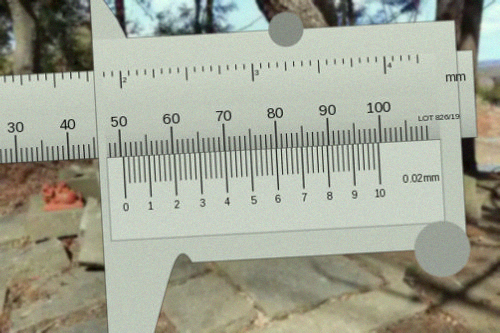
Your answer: 50.5,mm
